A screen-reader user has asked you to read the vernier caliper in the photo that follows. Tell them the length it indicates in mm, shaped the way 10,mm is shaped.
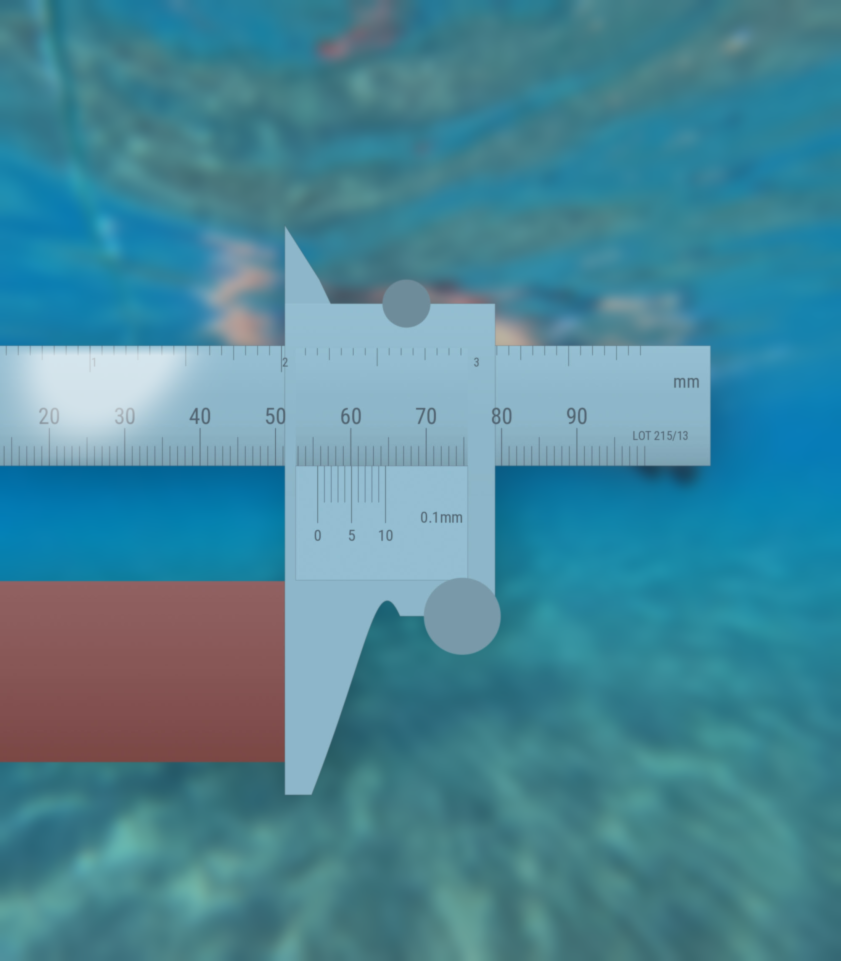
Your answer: 55.6,mm
